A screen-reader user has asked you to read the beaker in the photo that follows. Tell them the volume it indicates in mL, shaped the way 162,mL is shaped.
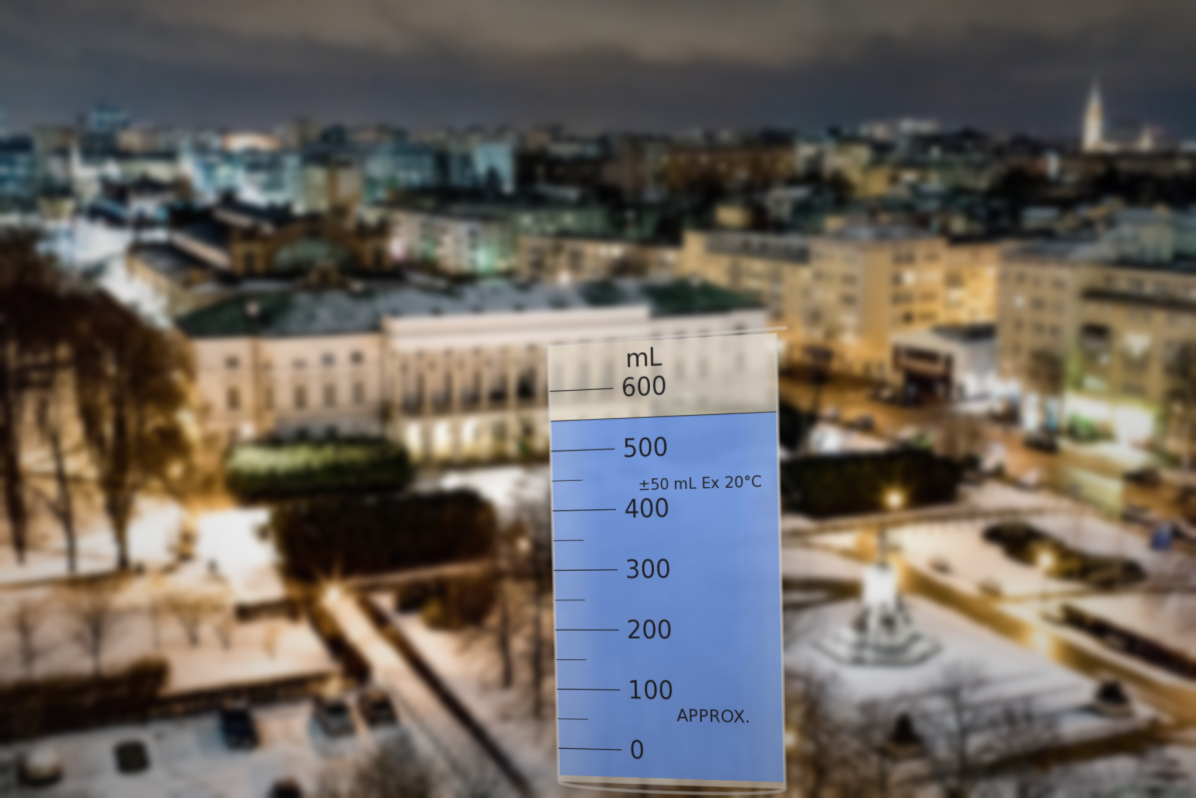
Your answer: 550,mL
